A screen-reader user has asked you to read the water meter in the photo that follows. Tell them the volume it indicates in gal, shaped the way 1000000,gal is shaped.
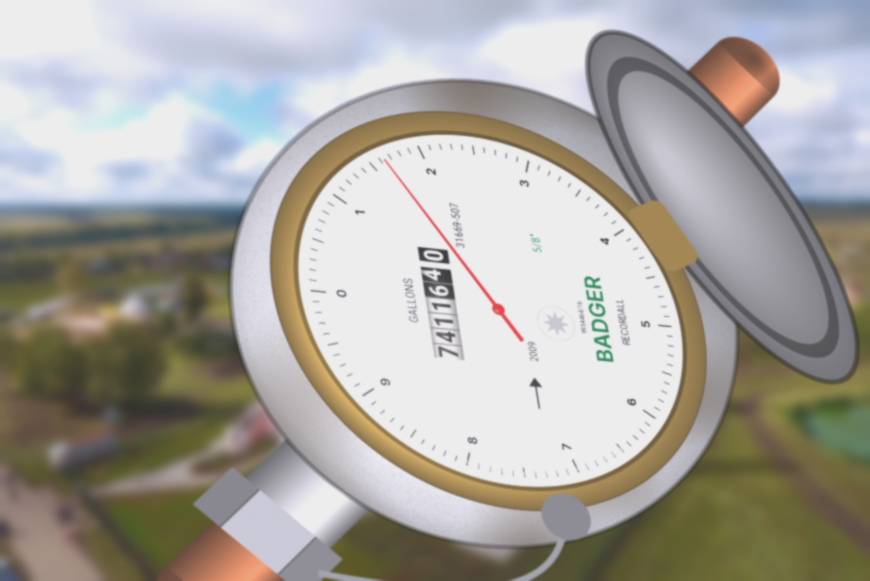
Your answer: 7411641.6,gal
